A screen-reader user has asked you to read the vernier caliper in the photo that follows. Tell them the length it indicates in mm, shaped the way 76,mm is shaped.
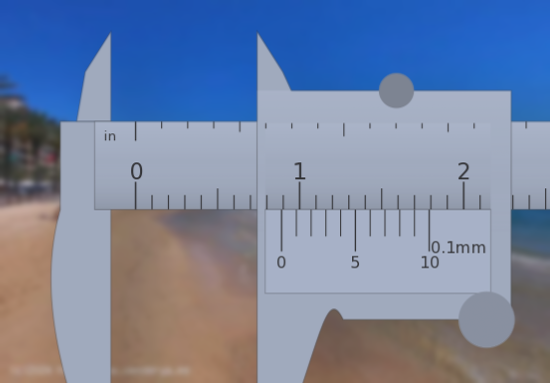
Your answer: 8.9,mm
